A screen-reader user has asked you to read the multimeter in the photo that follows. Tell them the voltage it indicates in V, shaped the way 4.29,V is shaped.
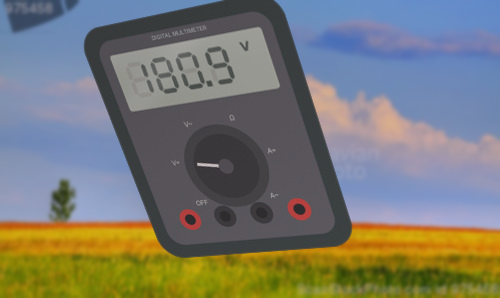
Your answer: 180.9,V
